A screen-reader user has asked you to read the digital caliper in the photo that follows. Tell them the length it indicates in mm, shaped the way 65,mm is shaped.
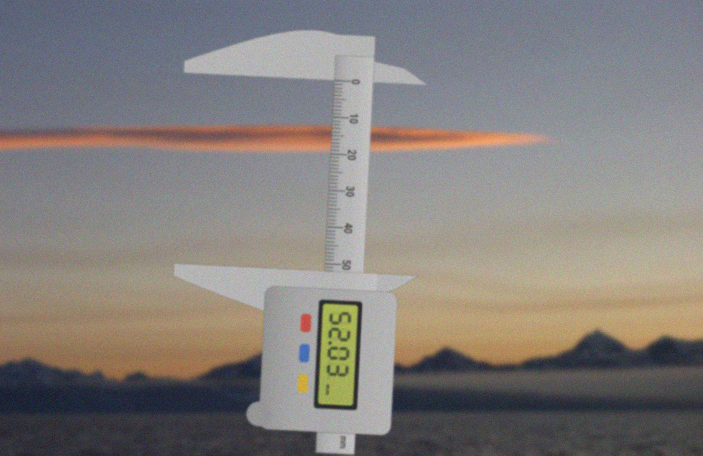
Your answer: 52.03,mm
